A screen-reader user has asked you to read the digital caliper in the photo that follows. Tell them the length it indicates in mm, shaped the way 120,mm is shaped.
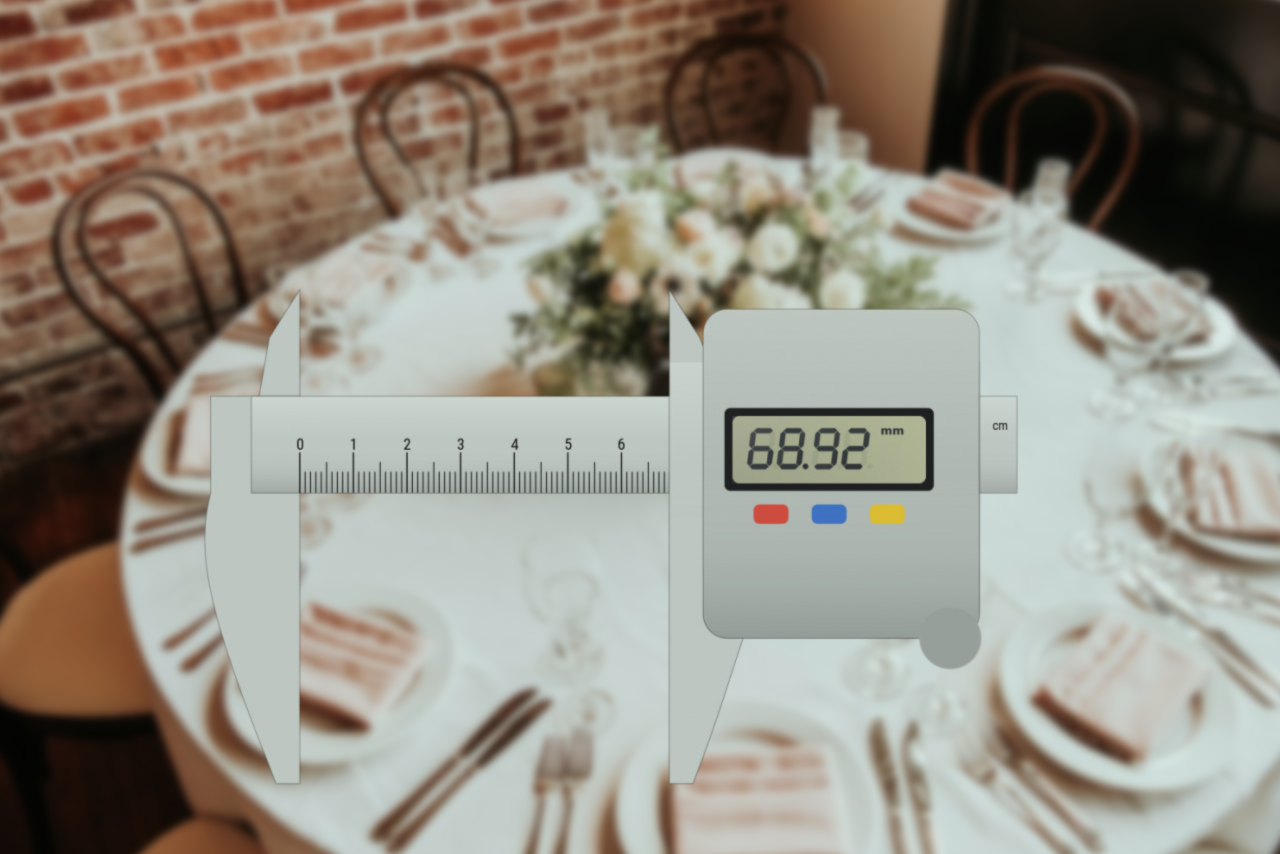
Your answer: 68.92,mm
